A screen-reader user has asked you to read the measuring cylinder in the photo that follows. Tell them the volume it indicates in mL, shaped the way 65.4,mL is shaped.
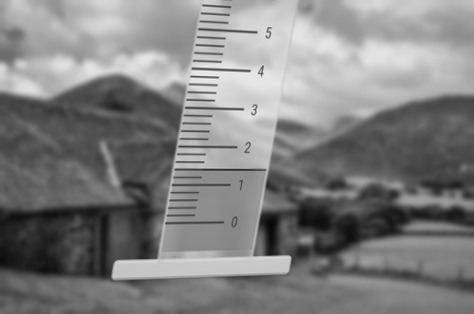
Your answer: 1.4,mL
